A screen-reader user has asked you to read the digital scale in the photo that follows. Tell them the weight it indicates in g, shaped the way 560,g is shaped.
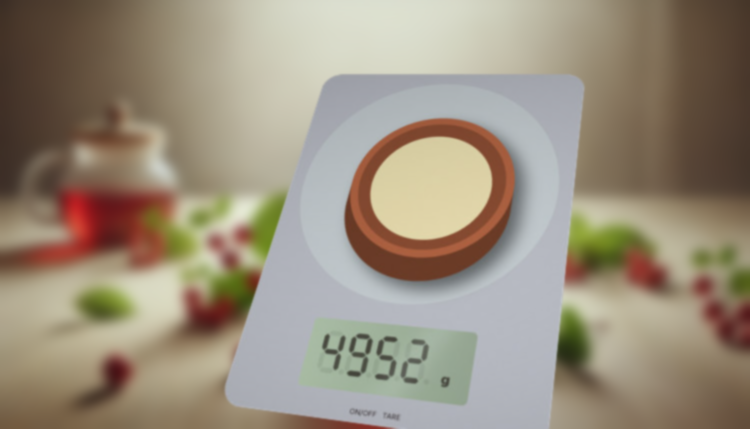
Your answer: 4952,g
